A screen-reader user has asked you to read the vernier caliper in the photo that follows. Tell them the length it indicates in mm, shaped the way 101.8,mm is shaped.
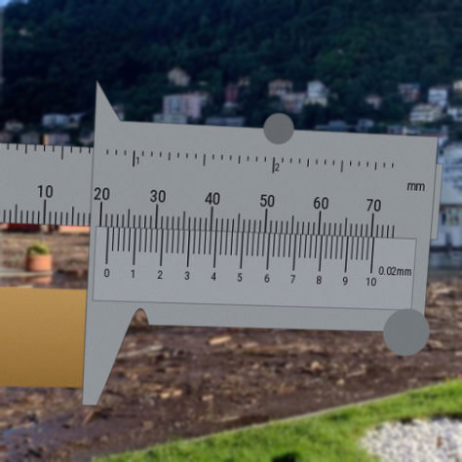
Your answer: 21.4,mm
